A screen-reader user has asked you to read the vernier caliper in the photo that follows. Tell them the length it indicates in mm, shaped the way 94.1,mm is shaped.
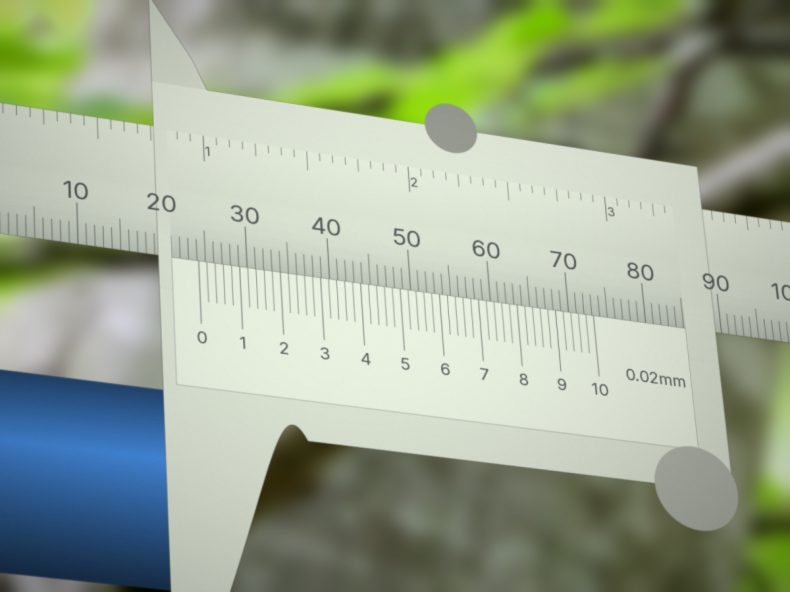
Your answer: 24.2,mm
